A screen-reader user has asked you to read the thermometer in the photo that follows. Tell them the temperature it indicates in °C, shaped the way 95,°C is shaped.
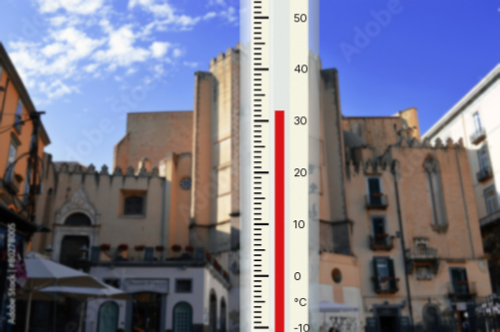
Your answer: 32,°C
